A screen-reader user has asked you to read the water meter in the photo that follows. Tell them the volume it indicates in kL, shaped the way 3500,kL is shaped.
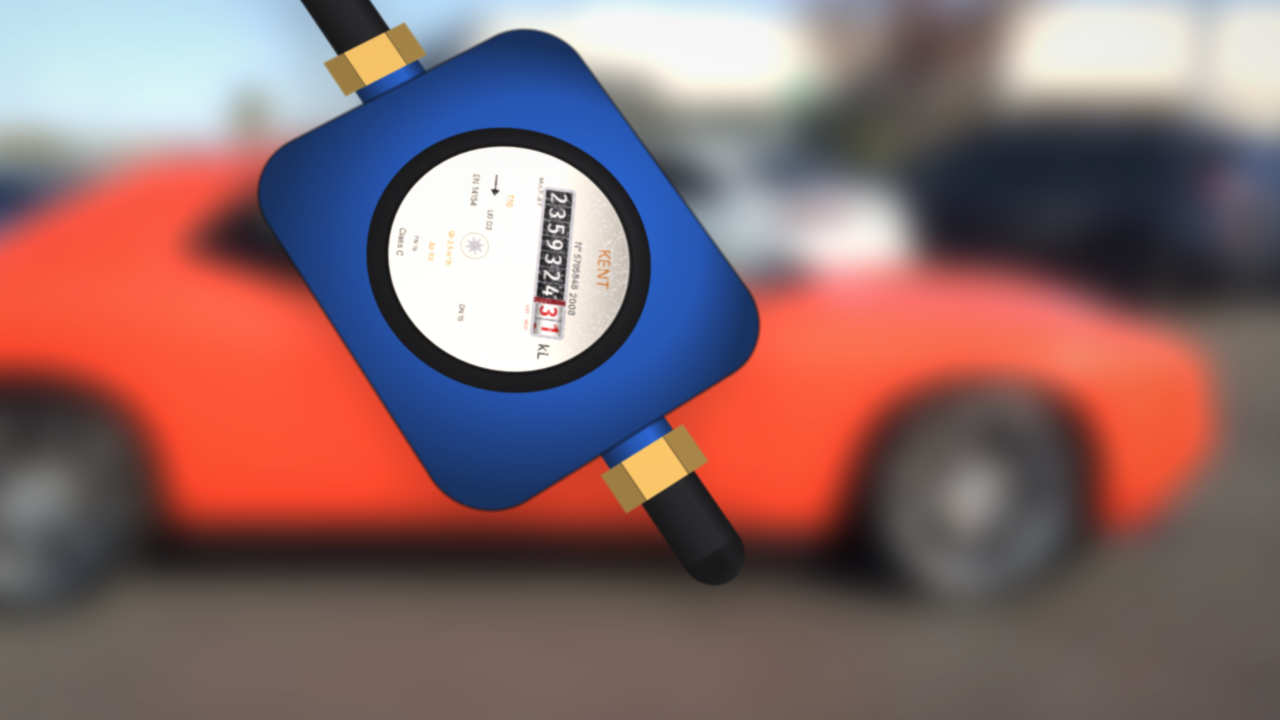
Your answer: 2359324.31,kL
